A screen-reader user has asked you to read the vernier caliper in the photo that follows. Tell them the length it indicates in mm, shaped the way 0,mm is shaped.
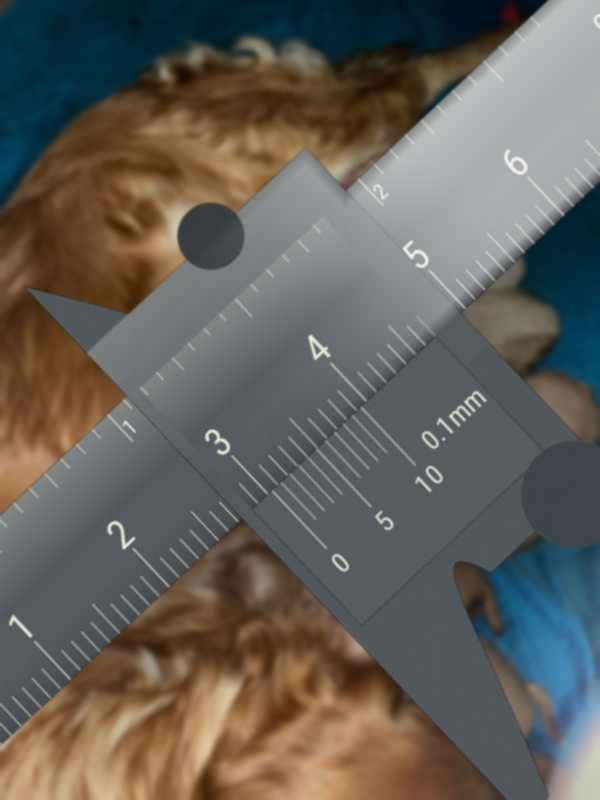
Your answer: 30.4,mm
